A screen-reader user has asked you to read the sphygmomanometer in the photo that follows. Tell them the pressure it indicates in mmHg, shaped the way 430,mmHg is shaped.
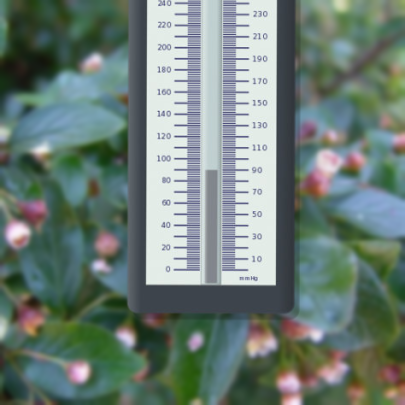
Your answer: 90,mmHg
